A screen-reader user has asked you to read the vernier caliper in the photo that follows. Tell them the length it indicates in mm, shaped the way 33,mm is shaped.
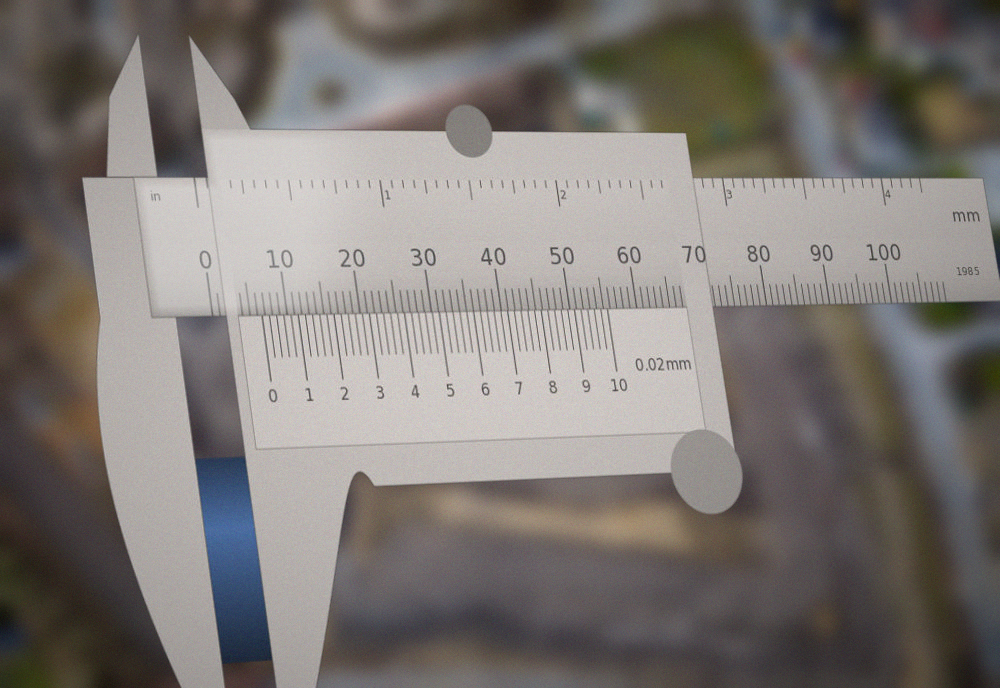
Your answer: 6.6,mm
